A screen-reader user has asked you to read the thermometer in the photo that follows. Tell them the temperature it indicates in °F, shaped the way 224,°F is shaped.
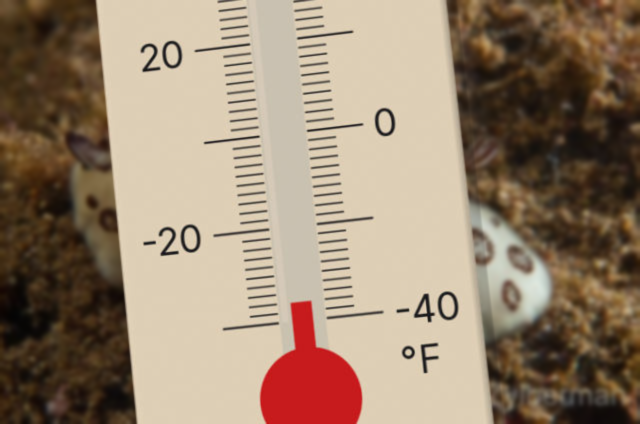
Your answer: -36,°F
